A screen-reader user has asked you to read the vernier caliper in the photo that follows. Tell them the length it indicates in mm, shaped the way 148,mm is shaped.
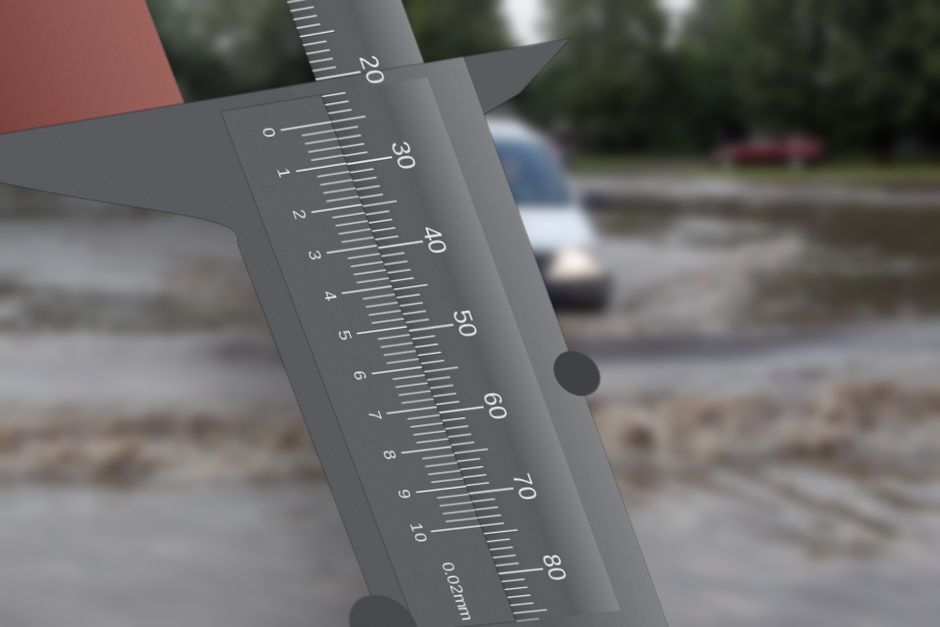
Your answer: 25.0,mm
